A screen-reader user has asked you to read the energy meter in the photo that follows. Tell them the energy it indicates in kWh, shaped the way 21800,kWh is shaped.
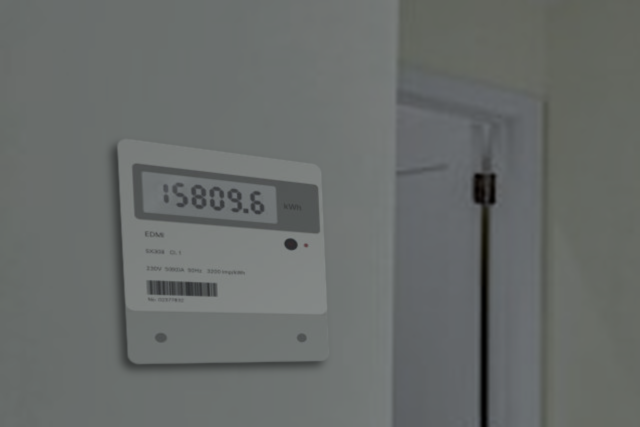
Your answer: 15809.6,kWh
